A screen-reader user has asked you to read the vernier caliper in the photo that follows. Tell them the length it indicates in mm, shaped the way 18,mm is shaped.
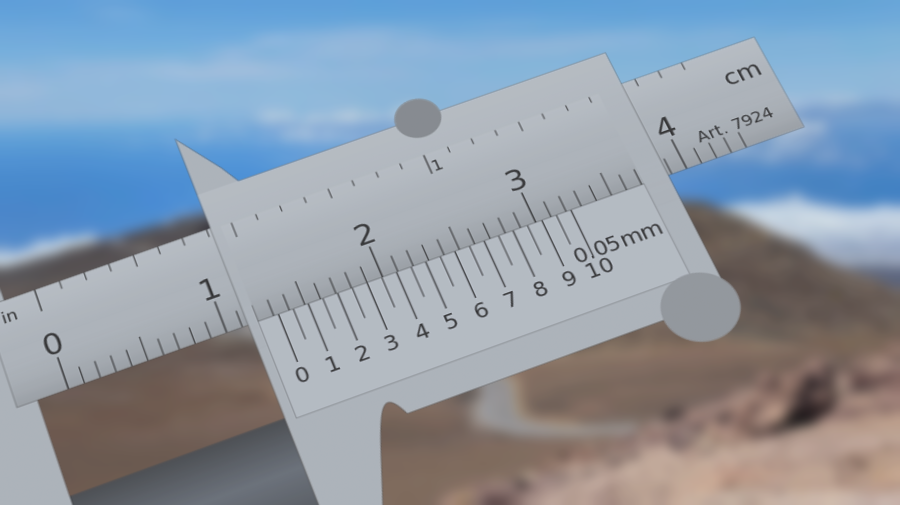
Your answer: 13.3,mm
